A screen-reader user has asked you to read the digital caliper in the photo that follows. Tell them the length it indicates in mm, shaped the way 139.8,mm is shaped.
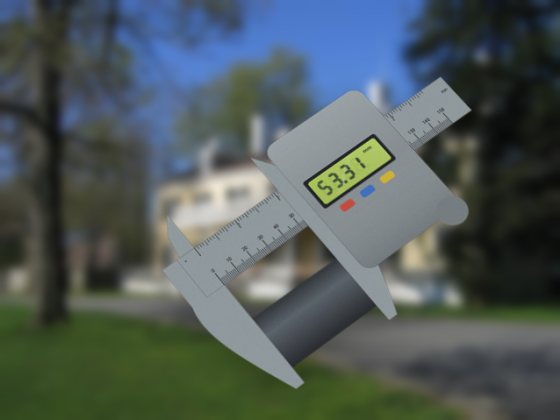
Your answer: 53.31,mm
